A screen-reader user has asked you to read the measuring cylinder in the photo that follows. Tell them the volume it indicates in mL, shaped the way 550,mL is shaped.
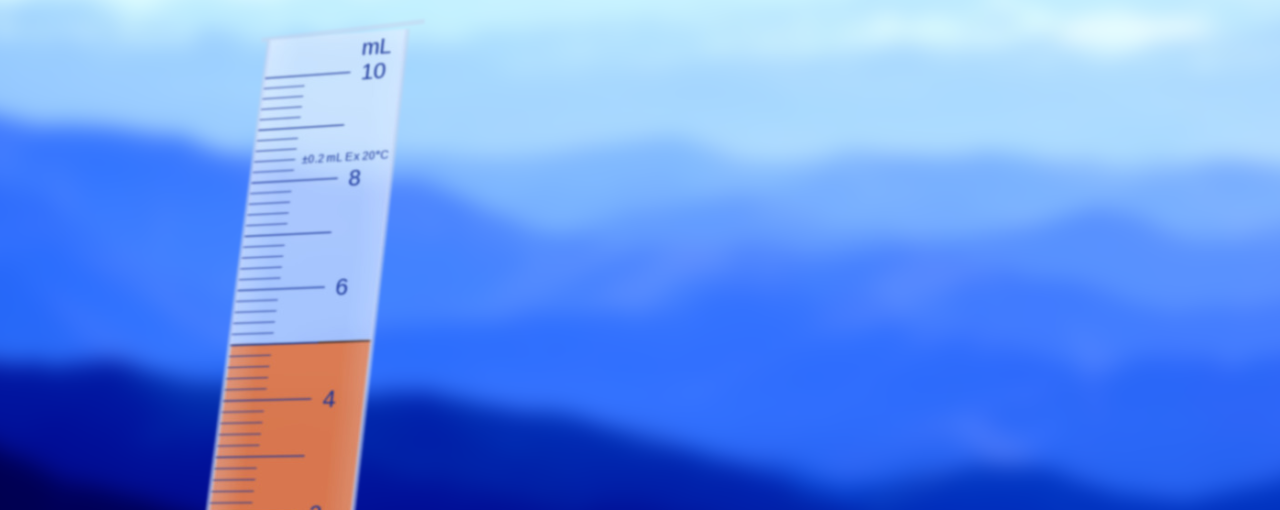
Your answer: 5,mL
